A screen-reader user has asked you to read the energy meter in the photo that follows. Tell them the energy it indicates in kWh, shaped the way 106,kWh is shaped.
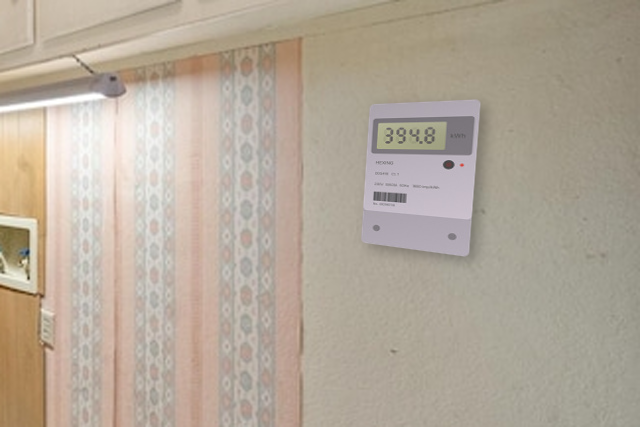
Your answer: 394.8,kWh
